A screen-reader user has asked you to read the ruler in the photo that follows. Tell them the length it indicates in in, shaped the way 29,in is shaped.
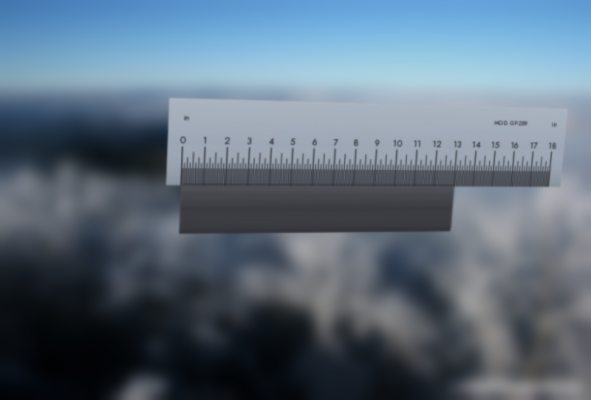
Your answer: 13,in
